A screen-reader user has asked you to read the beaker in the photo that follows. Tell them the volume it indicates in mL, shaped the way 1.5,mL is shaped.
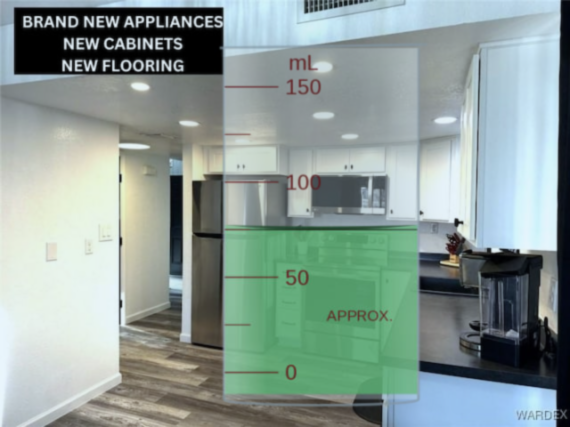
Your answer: 75,mL
